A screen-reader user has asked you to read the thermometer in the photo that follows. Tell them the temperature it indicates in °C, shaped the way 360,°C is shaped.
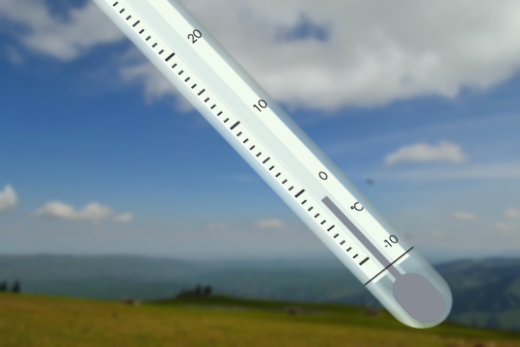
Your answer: -2,°C
